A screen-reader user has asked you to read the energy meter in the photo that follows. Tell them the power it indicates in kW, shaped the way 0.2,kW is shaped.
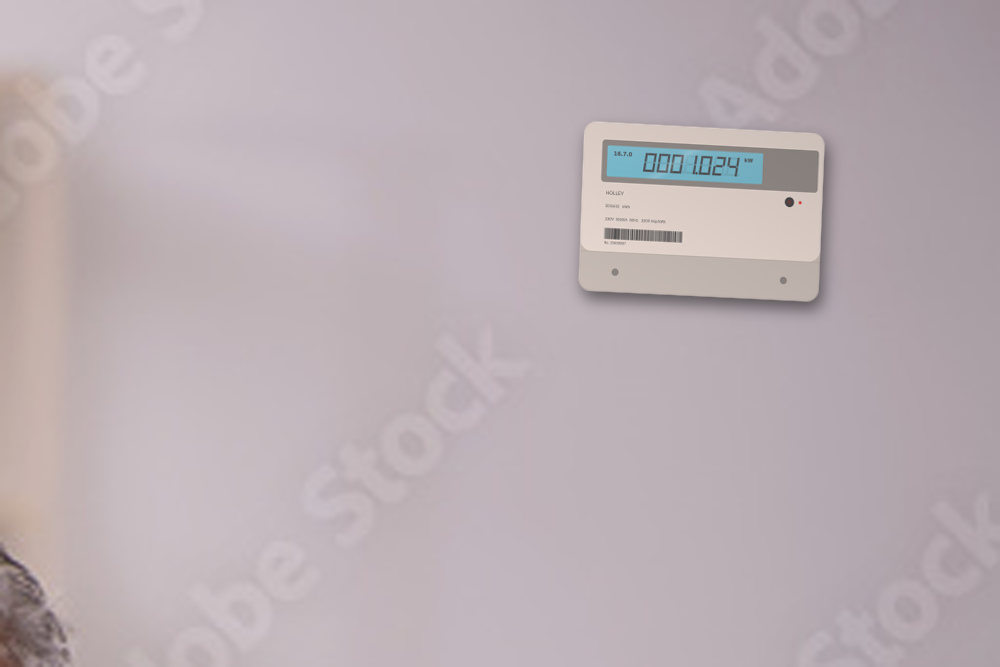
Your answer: 1.024,kW
